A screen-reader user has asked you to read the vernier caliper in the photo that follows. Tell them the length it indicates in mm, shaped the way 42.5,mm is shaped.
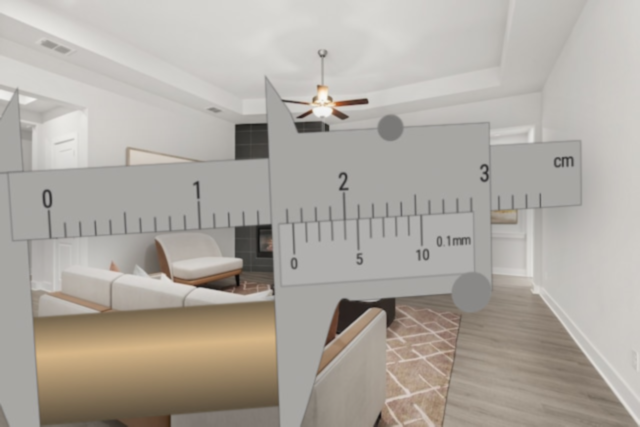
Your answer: 16.4,mm
